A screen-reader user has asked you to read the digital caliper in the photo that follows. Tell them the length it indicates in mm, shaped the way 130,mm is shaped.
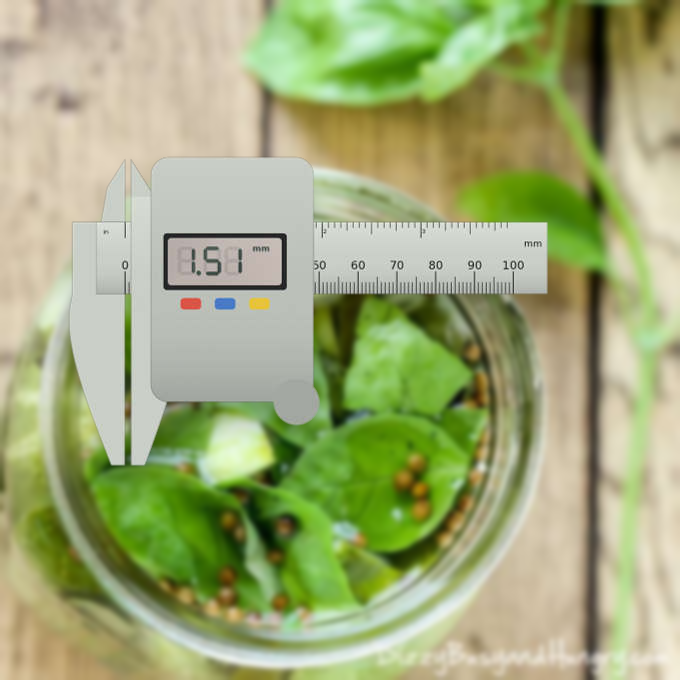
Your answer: 1.51,mm
